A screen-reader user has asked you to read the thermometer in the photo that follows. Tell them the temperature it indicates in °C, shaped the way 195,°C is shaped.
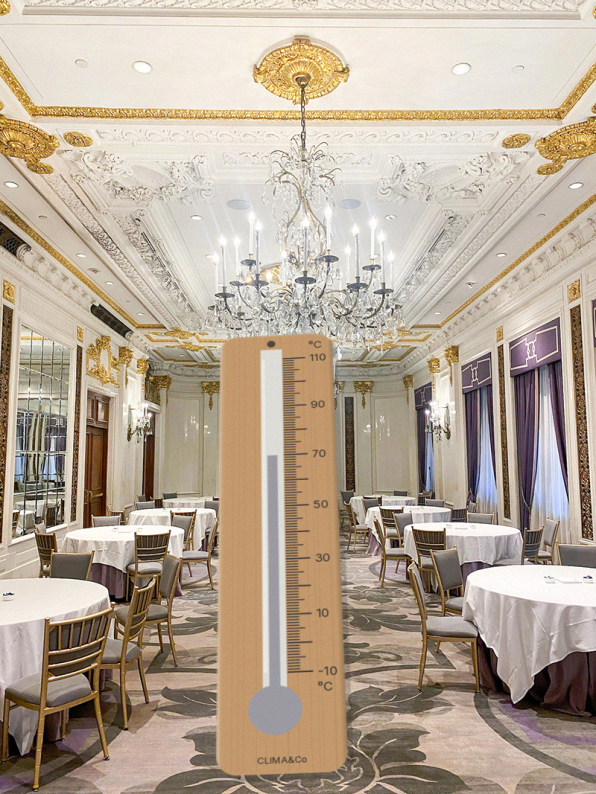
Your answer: 70,°C
